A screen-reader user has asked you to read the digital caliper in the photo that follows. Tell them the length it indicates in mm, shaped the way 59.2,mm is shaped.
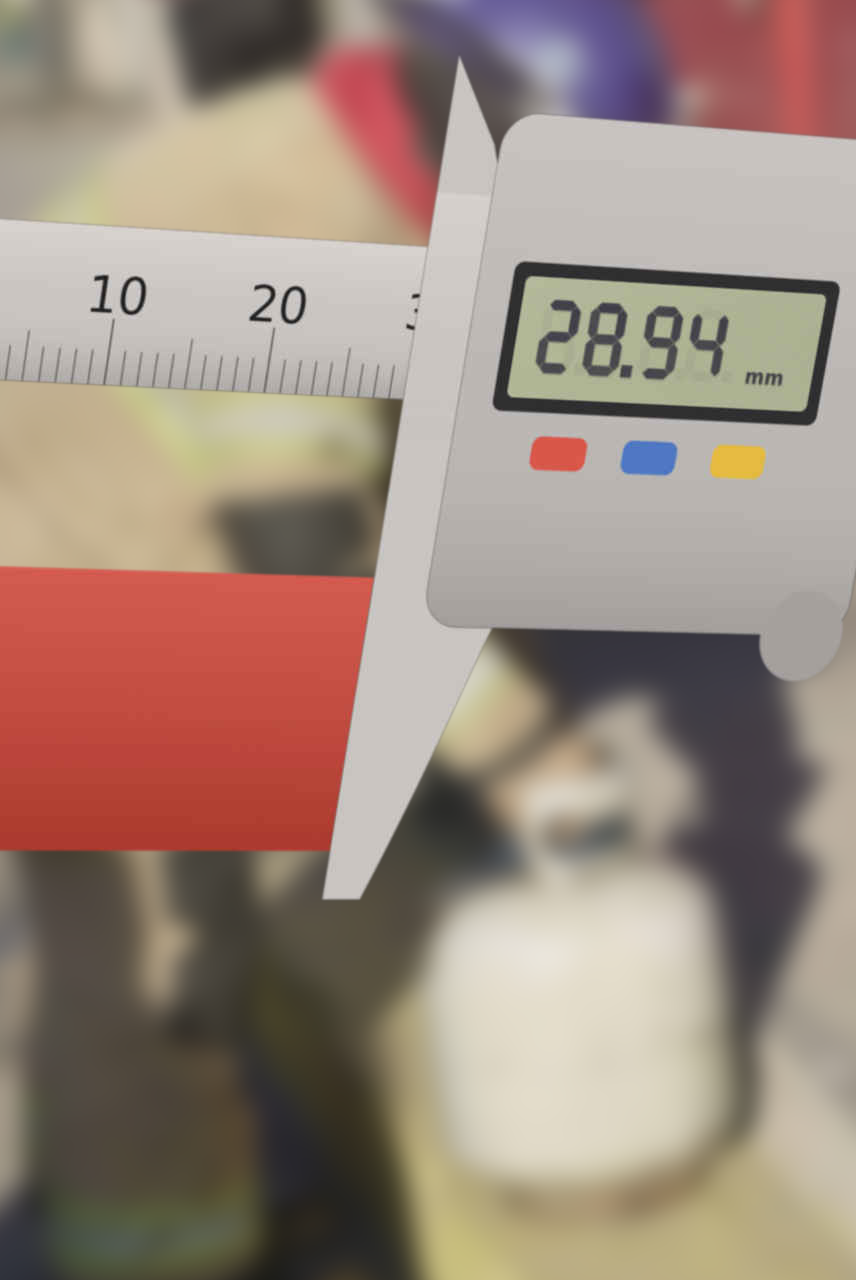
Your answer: 28.94,mm
